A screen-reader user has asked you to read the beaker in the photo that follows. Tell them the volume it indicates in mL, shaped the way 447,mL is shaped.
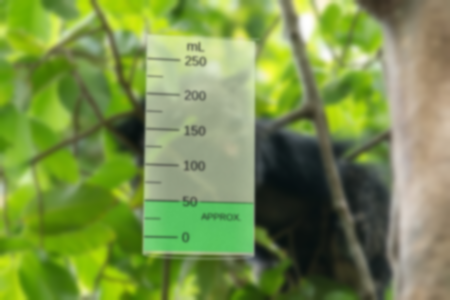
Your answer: 50,mL
